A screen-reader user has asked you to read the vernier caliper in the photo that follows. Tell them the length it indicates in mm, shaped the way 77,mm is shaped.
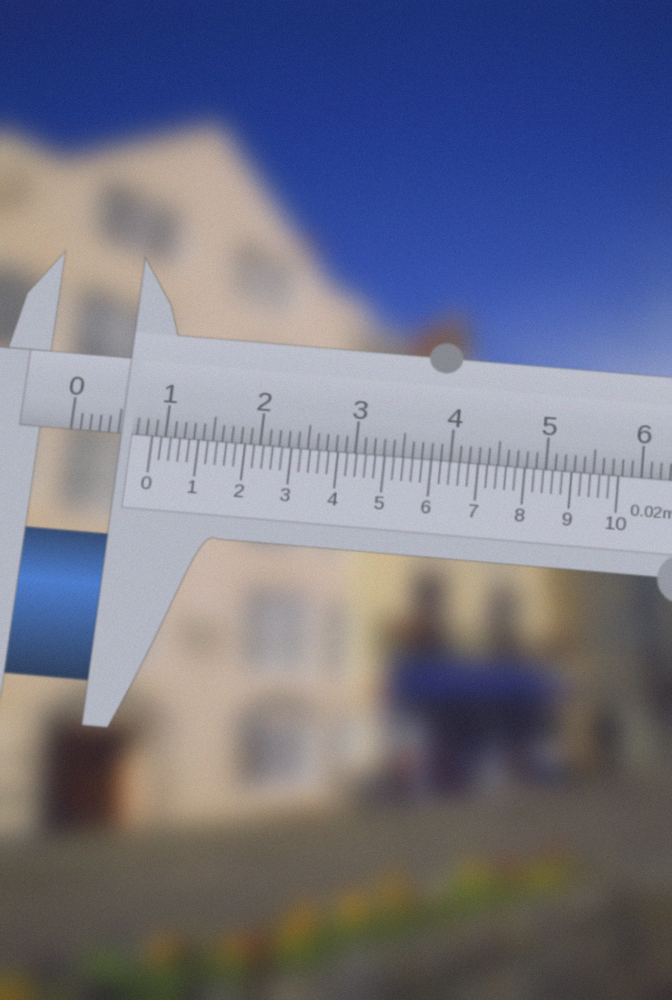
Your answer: 8.6,mm
